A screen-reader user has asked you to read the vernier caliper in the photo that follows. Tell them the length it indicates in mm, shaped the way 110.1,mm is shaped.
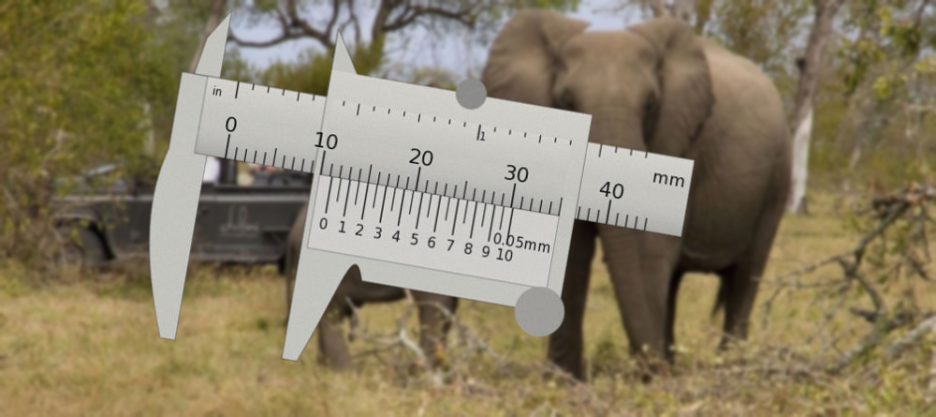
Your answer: 11.2,mm
